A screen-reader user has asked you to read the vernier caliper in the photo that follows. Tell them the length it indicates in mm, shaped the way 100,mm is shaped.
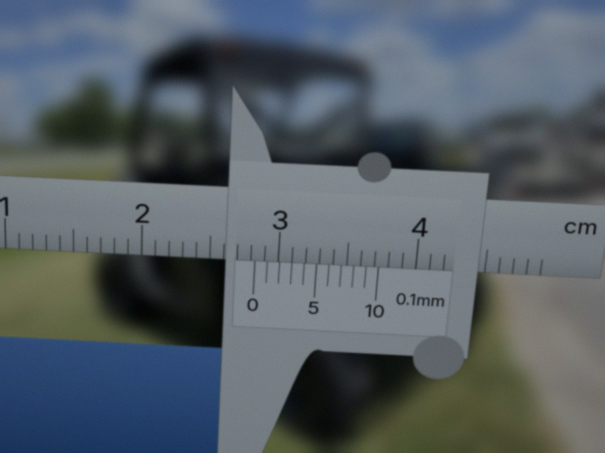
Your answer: 28.3,mm
